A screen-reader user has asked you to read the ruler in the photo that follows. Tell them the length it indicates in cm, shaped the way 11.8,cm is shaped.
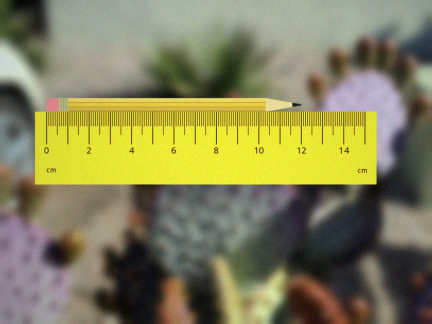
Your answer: 12,cm
